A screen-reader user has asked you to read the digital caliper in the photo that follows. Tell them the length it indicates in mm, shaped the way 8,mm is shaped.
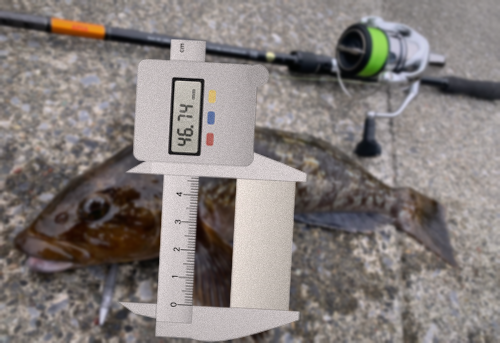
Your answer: 46.74,mm
